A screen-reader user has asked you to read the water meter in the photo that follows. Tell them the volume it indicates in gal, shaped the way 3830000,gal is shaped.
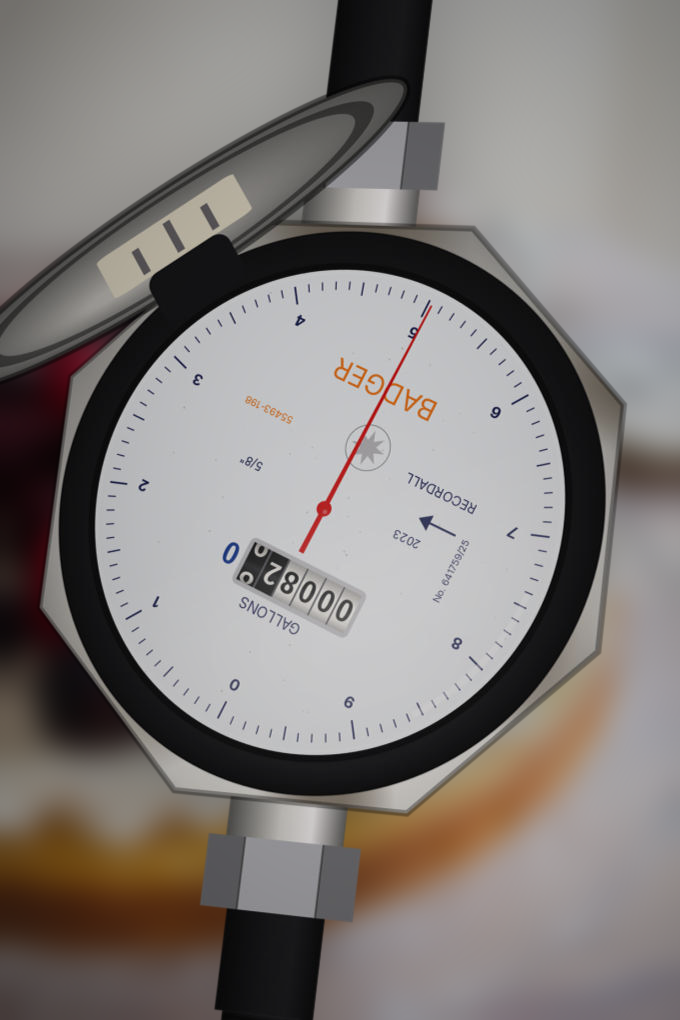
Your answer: 8285.0,gal
